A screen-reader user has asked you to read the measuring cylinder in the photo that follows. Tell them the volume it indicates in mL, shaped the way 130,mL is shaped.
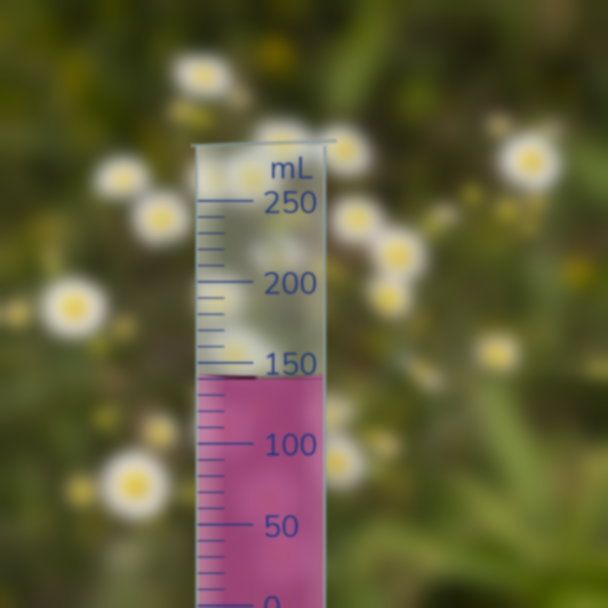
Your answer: 140,mL
